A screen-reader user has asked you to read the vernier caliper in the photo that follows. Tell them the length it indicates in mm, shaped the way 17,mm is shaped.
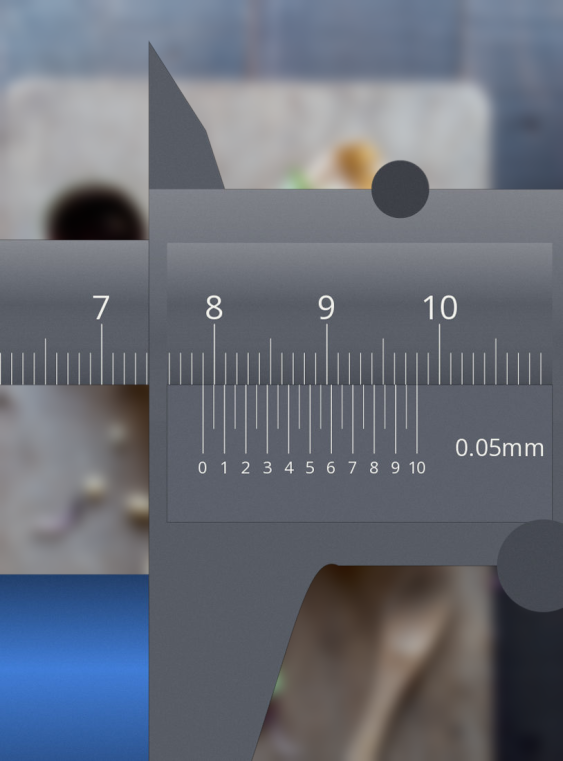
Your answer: 79.0,mm
